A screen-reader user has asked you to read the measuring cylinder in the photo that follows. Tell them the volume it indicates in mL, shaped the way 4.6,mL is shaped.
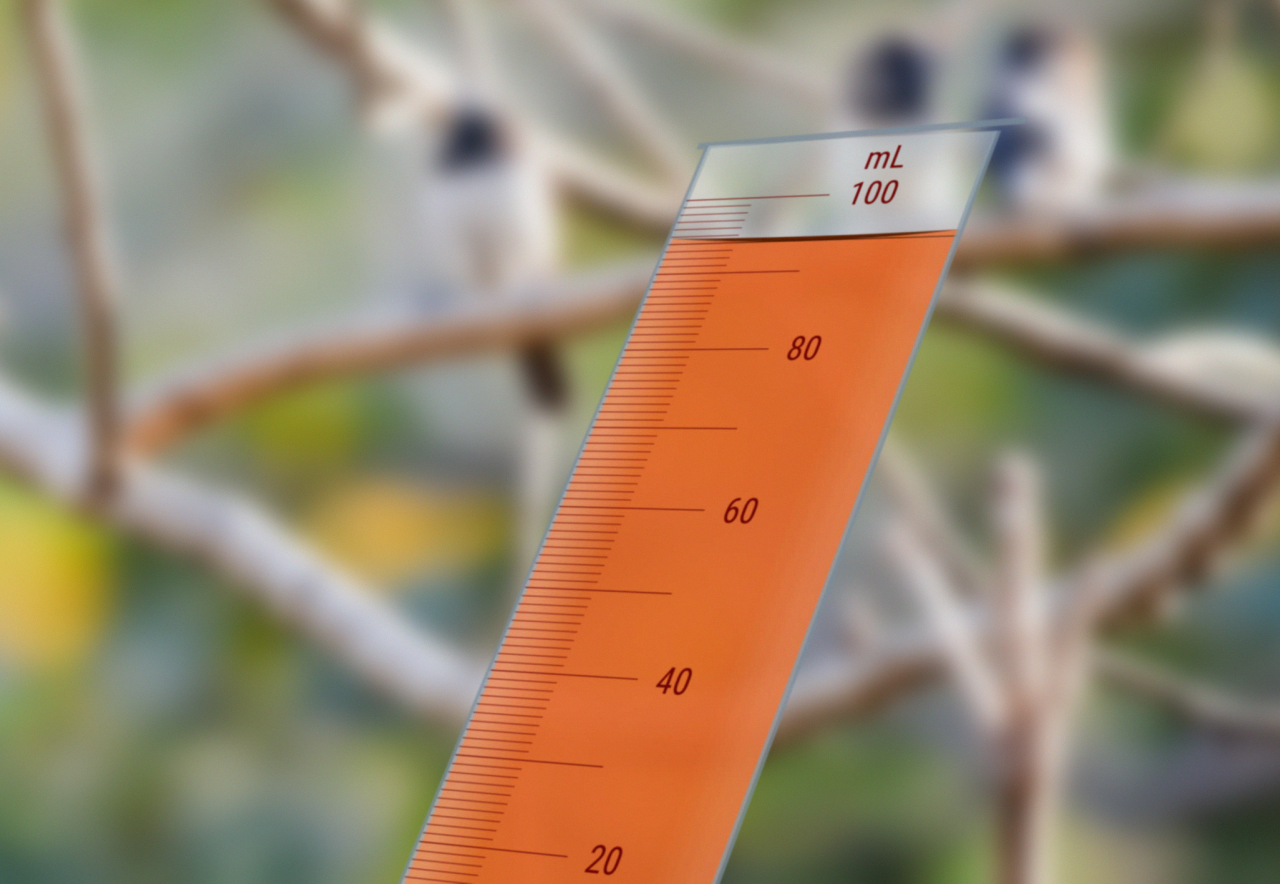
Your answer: 94,mL
